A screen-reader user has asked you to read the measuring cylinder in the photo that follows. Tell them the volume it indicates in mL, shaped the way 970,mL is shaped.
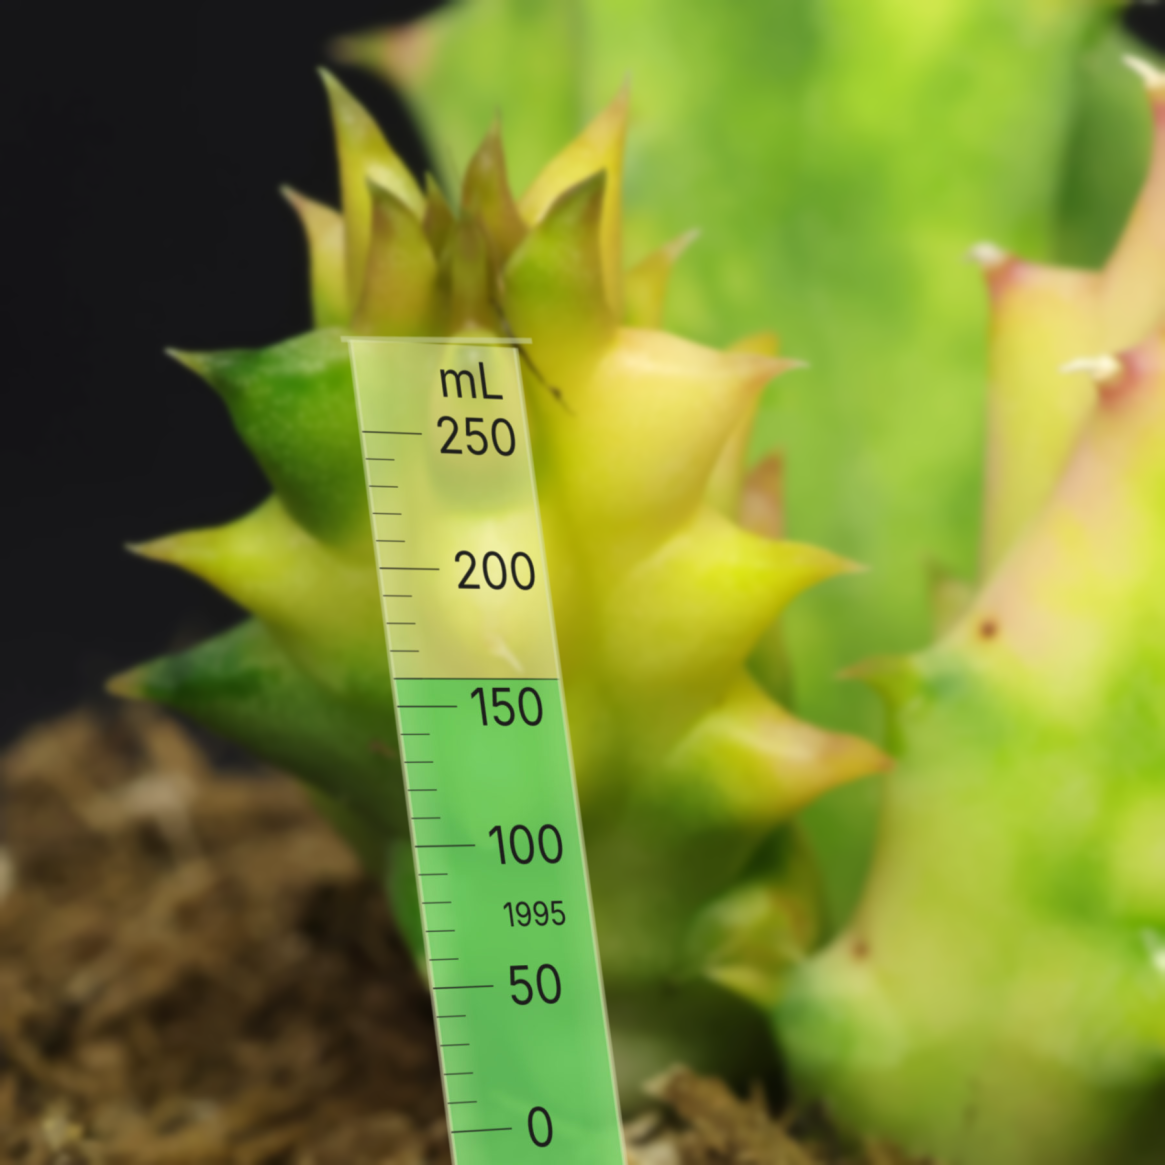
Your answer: 160,mL
